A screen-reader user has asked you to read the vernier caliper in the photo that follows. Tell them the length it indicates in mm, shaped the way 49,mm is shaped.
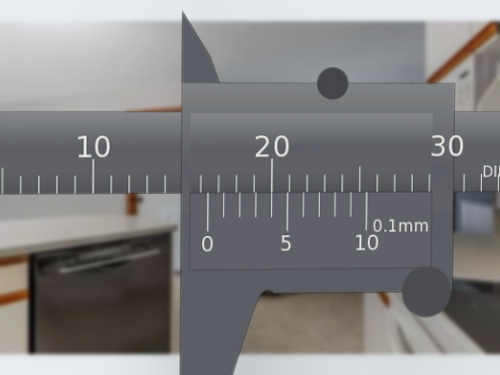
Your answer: 16.4,mm
